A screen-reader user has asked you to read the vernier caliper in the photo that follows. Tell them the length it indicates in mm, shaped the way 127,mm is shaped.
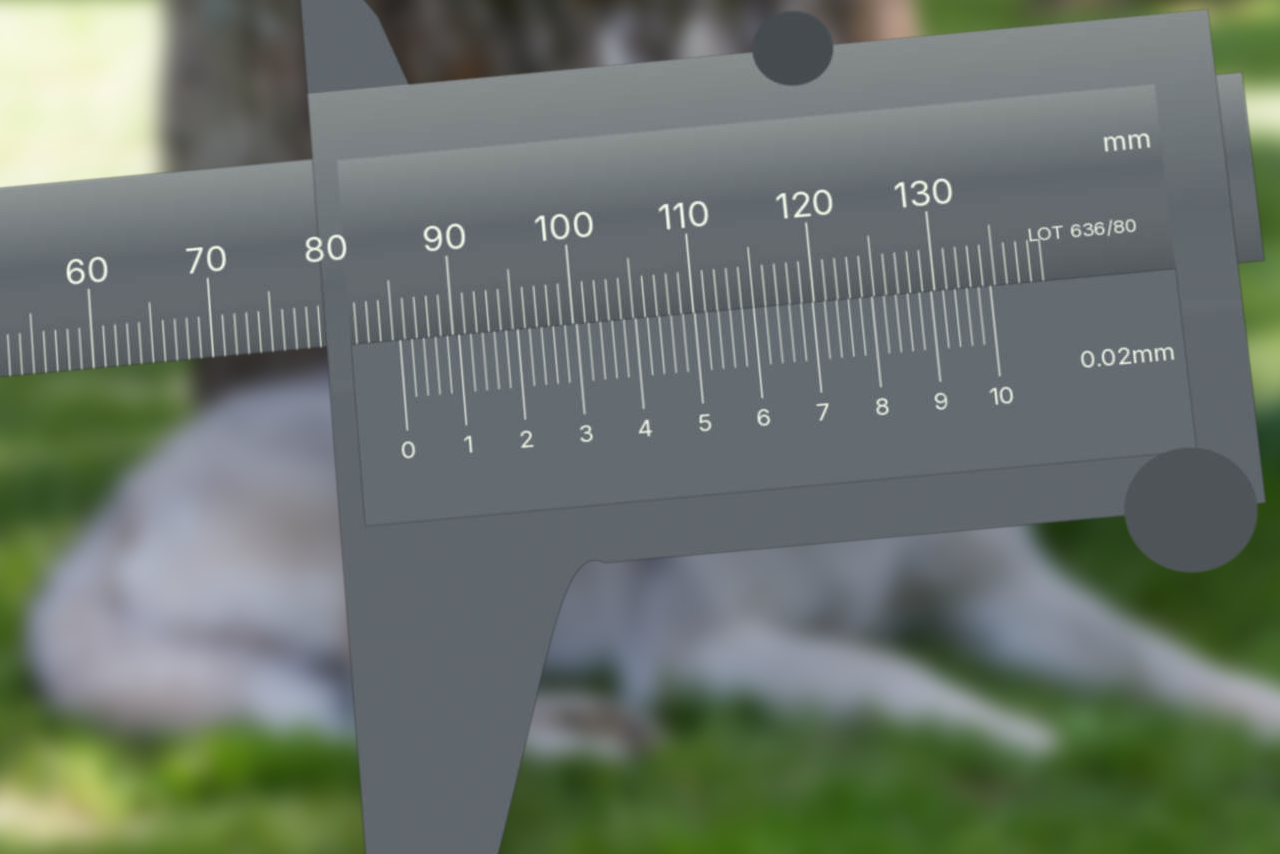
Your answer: 85.6,mm
